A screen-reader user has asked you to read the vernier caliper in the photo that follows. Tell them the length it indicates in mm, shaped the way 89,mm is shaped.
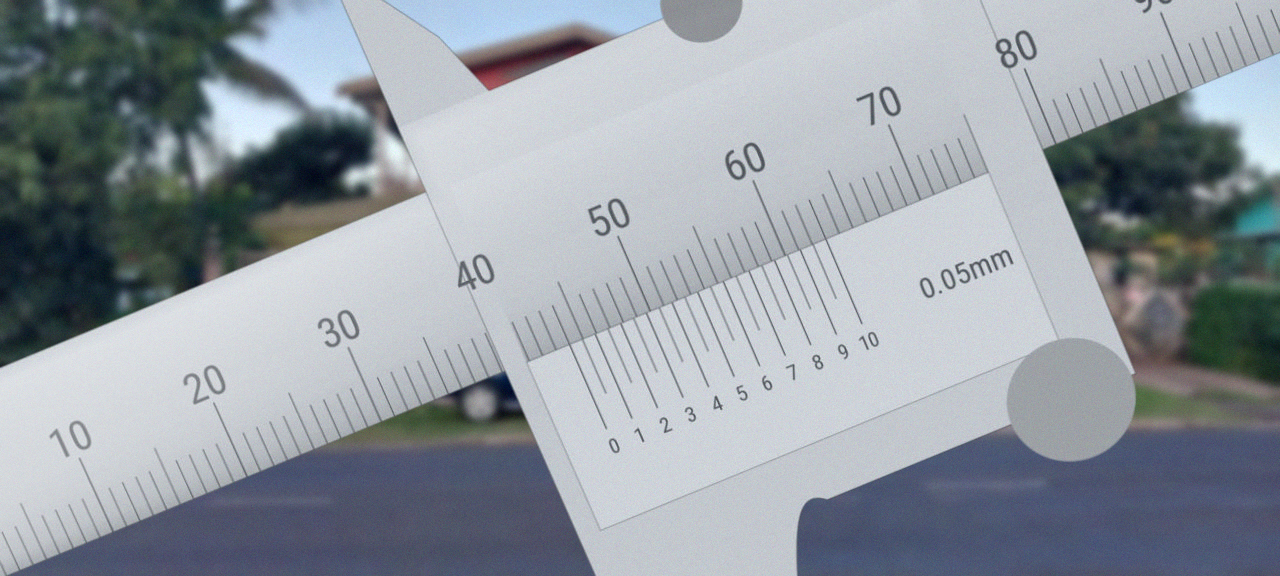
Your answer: 44.0,mm
